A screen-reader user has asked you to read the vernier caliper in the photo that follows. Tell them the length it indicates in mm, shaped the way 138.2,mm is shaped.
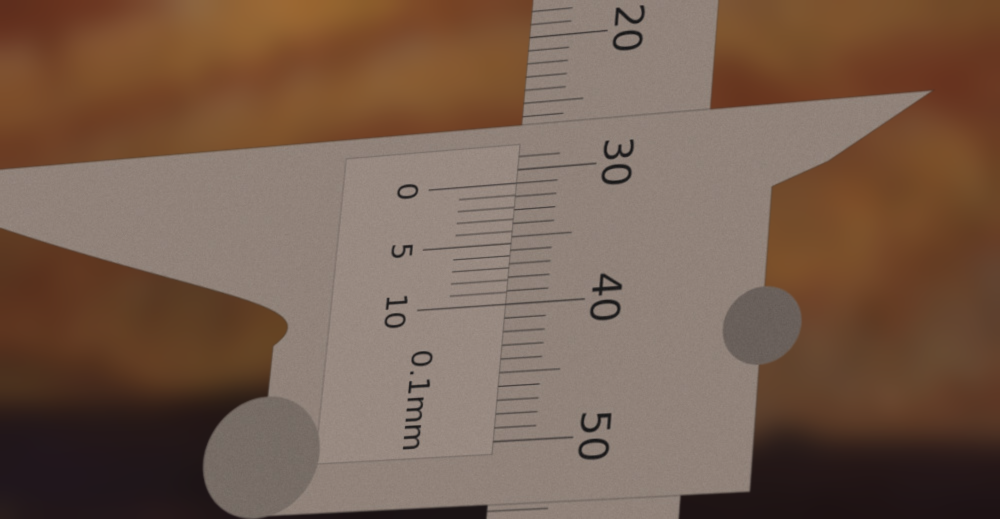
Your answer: 31.0,mm
